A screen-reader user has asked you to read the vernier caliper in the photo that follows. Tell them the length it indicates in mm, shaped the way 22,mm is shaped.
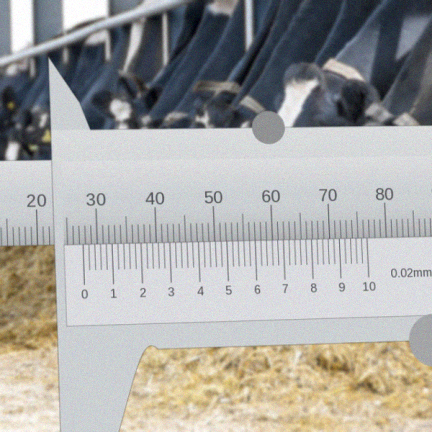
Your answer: 27.6,mm
